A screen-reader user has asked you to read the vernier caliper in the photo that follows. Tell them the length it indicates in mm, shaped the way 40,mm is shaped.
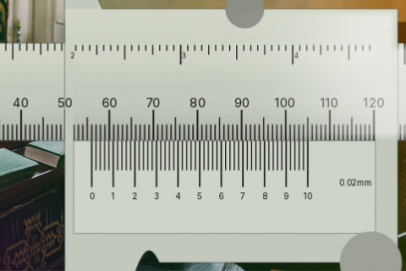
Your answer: 56.0,mm
